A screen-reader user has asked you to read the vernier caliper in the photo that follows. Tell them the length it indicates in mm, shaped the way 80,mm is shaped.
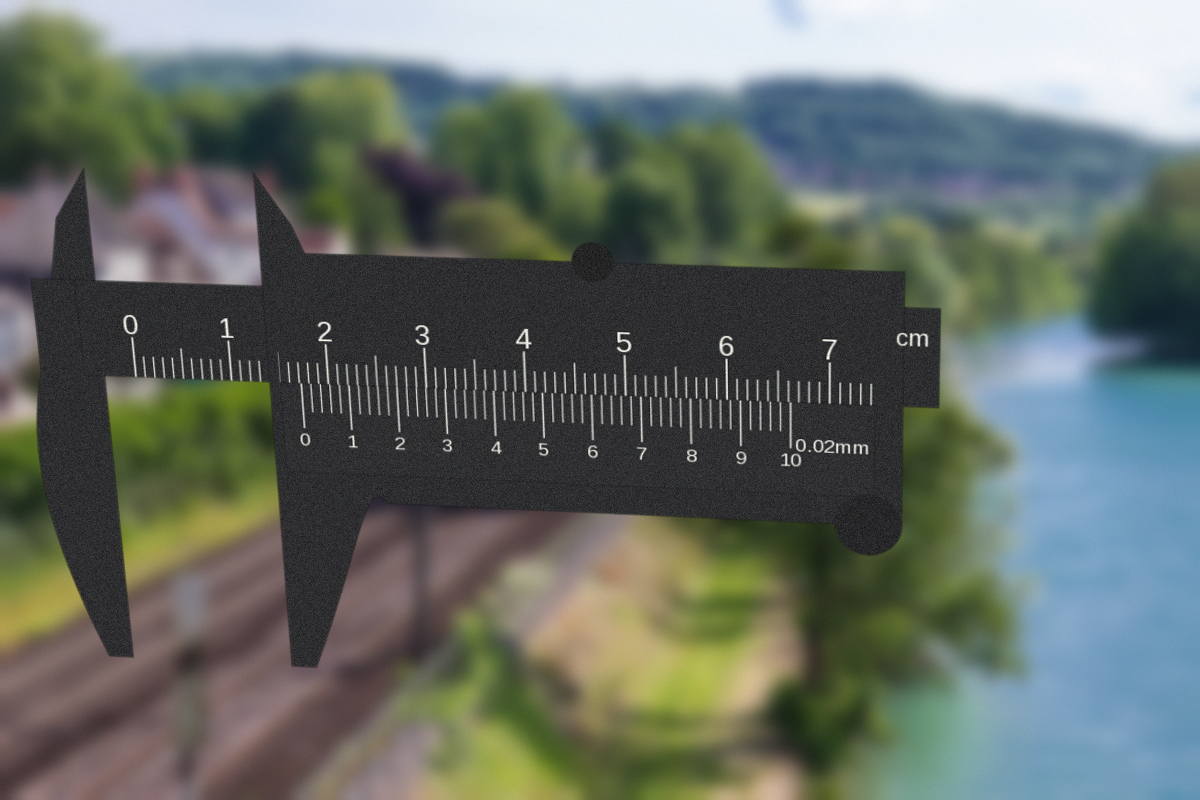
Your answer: 17.2,mm
